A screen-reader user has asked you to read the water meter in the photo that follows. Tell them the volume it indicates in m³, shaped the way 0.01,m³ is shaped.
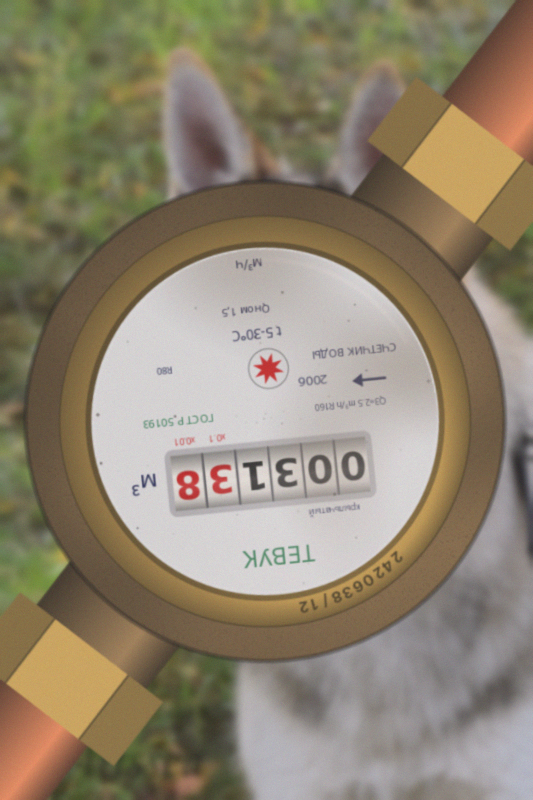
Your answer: 31.38,m³
